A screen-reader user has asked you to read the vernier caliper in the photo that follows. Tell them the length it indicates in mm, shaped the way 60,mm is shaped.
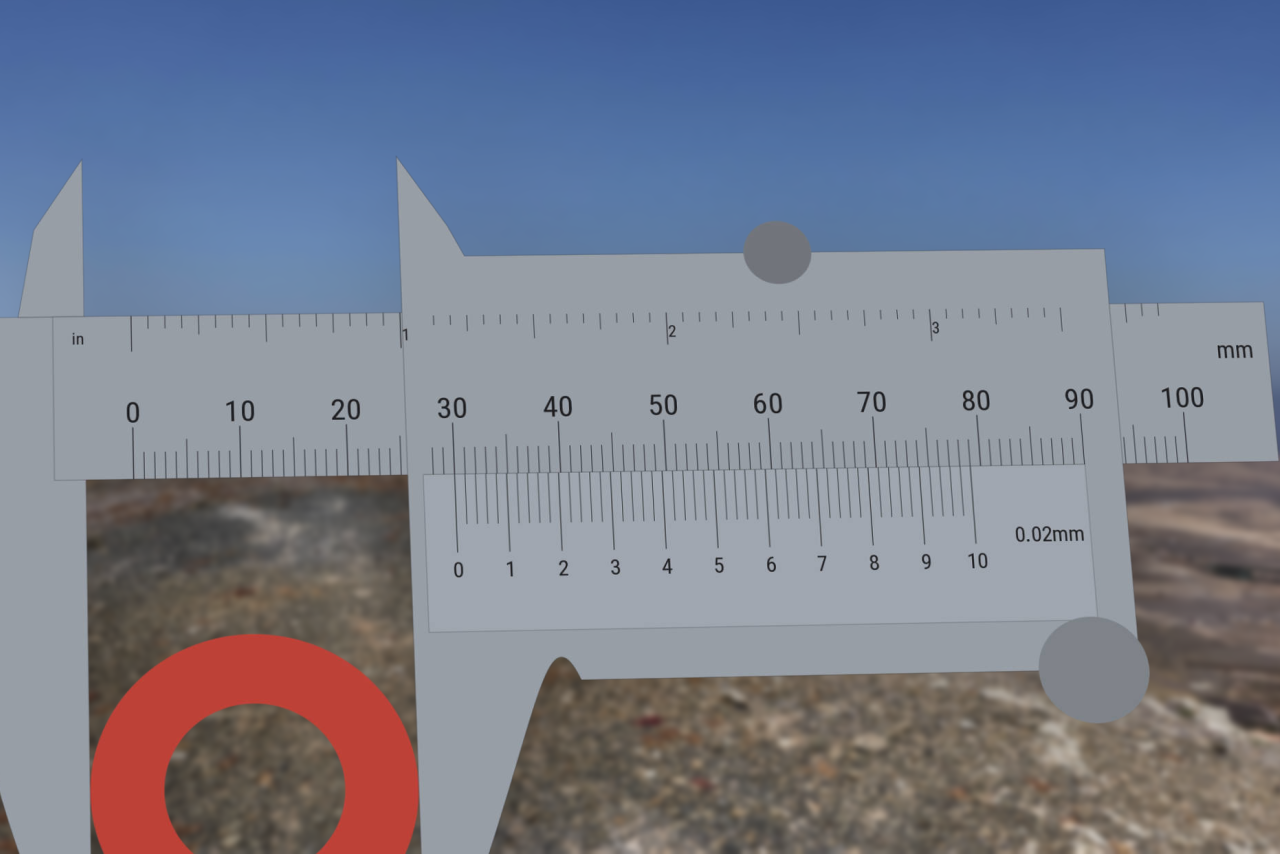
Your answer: 30.0,mm
